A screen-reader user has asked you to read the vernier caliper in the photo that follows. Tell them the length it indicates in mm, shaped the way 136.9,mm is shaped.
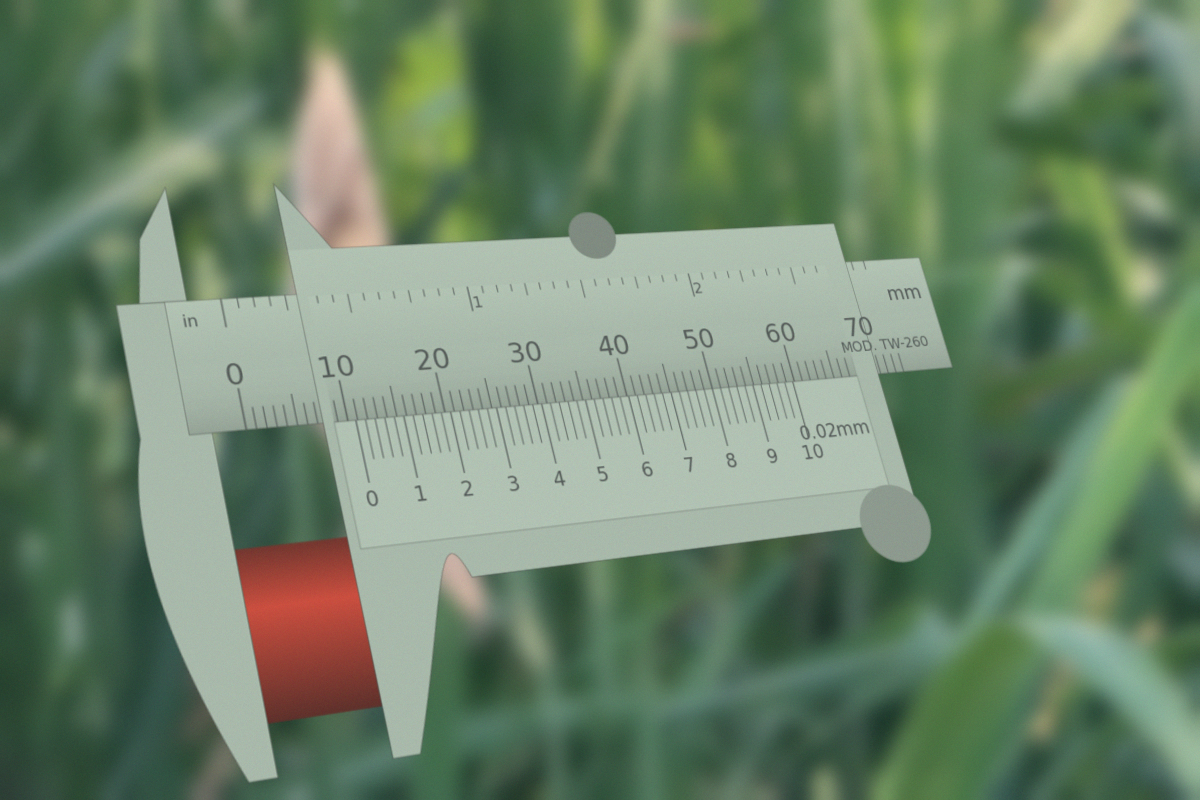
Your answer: 10.8,mm
